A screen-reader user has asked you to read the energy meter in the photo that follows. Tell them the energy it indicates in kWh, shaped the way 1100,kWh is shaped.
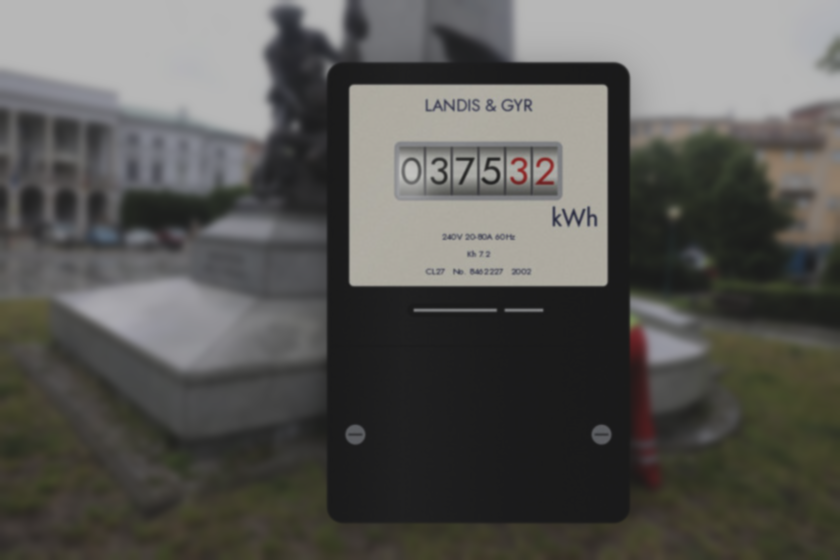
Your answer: 375.32,kWh
